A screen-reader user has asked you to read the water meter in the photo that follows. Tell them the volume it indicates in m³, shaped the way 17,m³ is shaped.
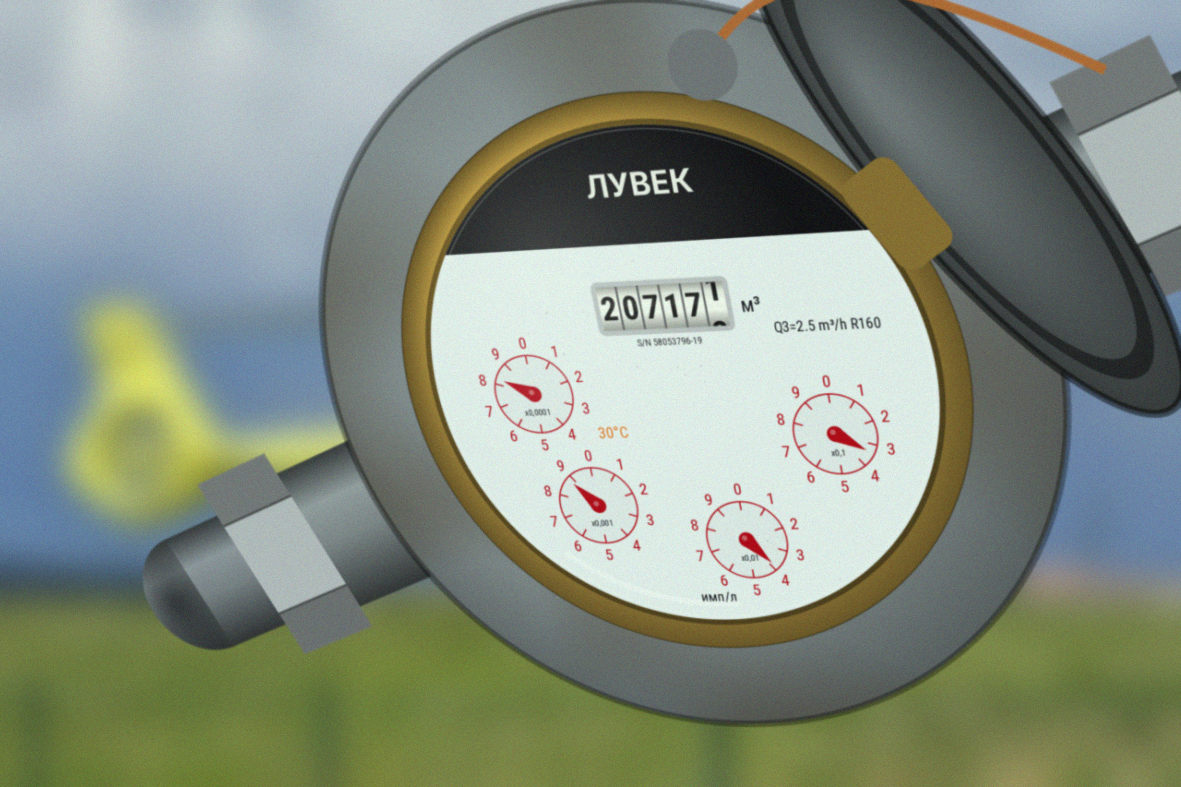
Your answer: 207171.3388,m³
